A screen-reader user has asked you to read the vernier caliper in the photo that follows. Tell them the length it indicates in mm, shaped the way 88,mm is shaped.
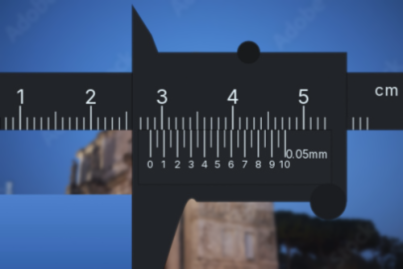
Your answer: 28.4,mm
